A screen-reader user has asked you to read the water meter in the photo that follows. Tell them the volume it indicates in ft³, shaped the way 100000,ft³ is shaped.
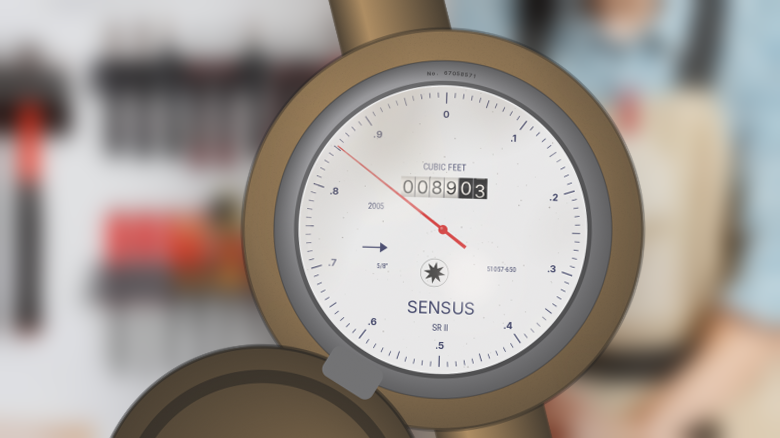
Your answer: 8902.85,ft³
